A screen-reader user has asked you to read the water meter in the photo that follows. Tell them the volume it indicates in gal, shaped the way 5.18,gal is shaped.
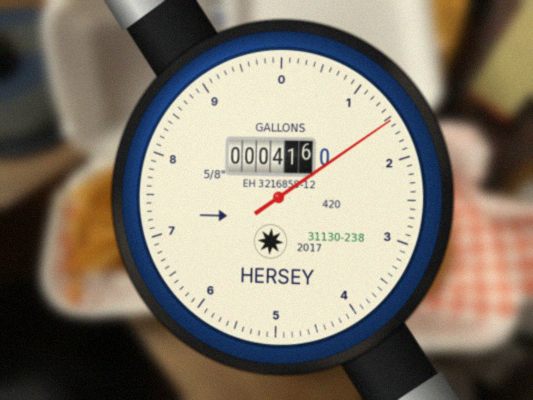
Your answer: 4161.5,gal
